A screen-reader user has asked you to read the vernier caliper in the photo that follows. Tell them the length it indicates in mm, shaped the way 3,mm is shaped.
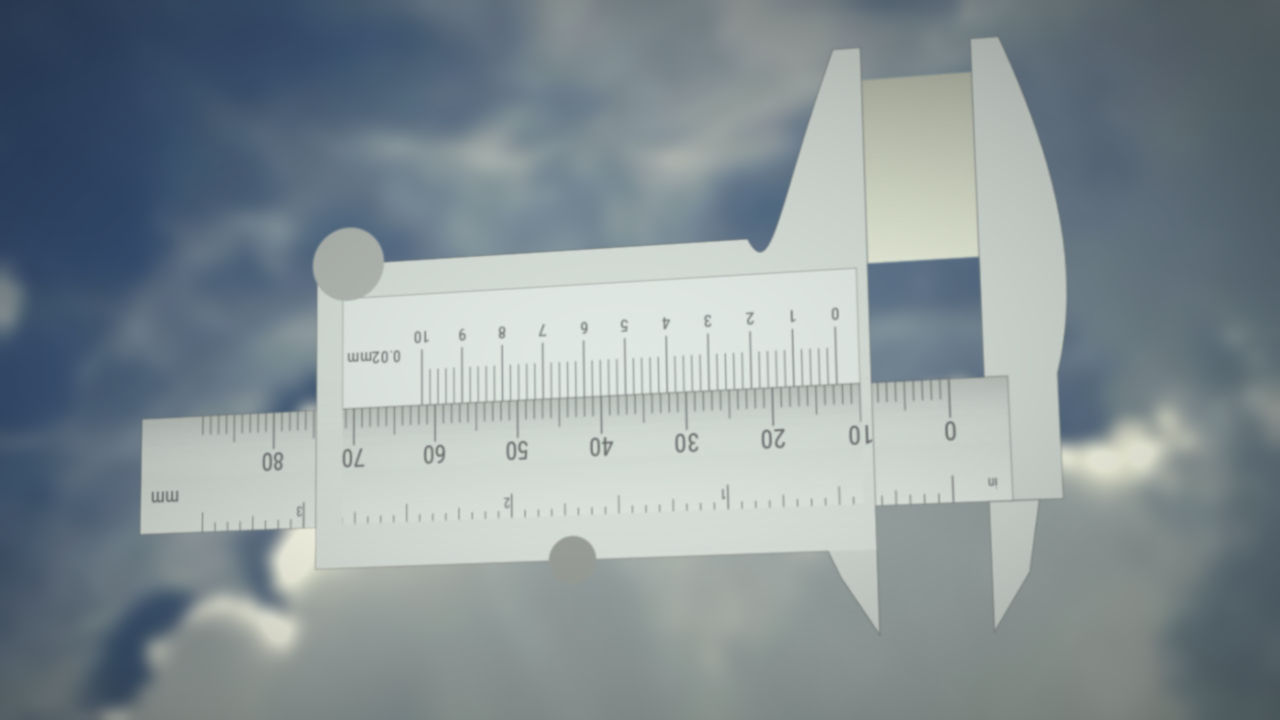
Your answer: 12.6,mm
